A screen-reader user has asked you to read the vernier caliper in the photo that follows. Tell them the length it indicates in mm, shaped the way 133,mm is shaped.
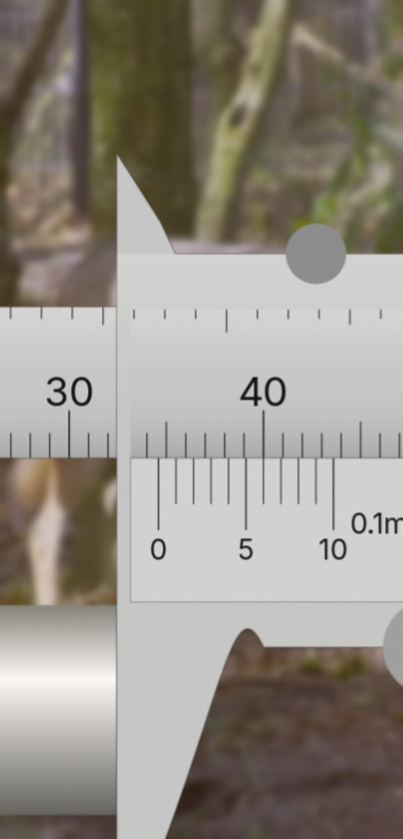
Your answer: 34.6,mm
